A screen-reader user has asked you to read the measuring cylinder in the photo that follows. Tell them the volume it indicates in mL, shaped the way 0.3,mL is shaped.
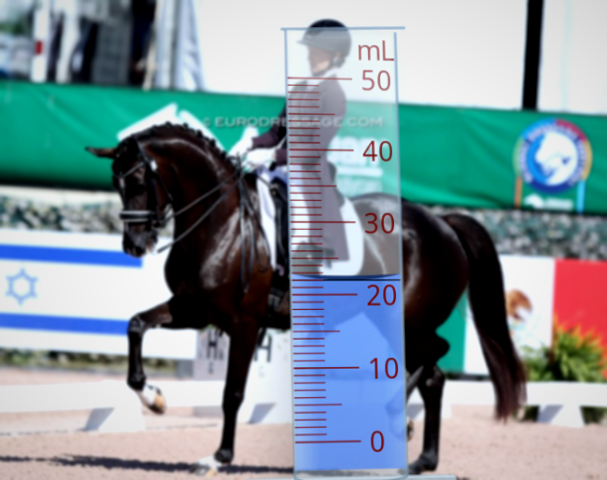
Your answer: 22,mL
